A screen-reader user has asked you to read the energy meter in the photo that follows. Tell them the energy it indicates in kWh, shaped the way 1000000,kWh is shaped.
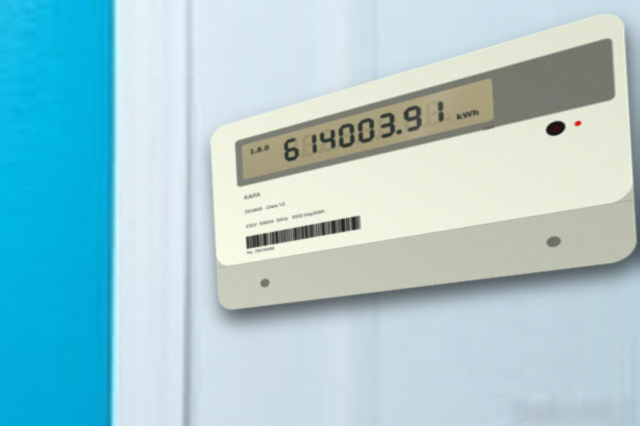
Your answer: 614003.91,kWh
